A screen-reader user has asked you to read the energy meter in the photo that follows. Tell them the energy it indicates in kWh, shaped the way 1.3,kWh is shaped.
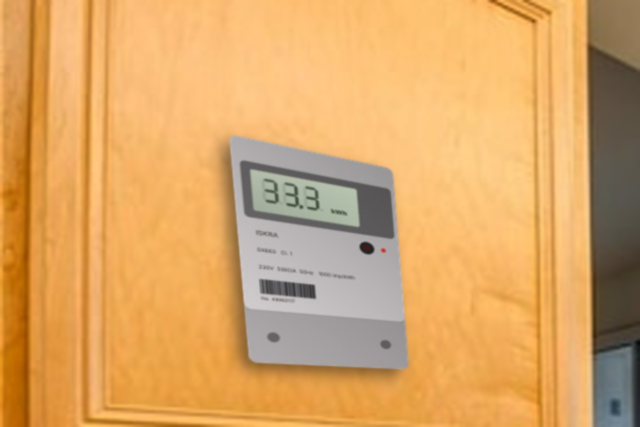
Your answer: 33.3,kWh
